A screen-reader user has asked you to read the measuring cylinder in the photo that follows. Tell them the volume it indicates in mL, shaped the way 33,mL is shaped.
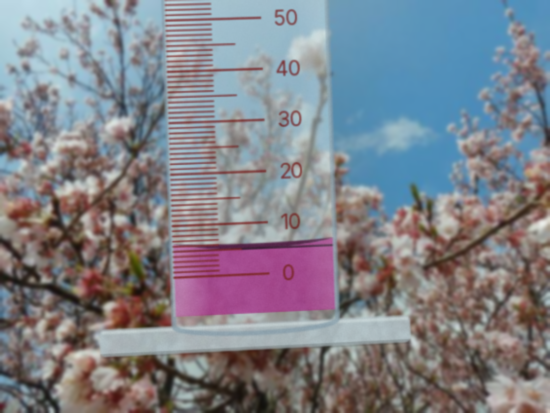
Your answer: 5,mL
